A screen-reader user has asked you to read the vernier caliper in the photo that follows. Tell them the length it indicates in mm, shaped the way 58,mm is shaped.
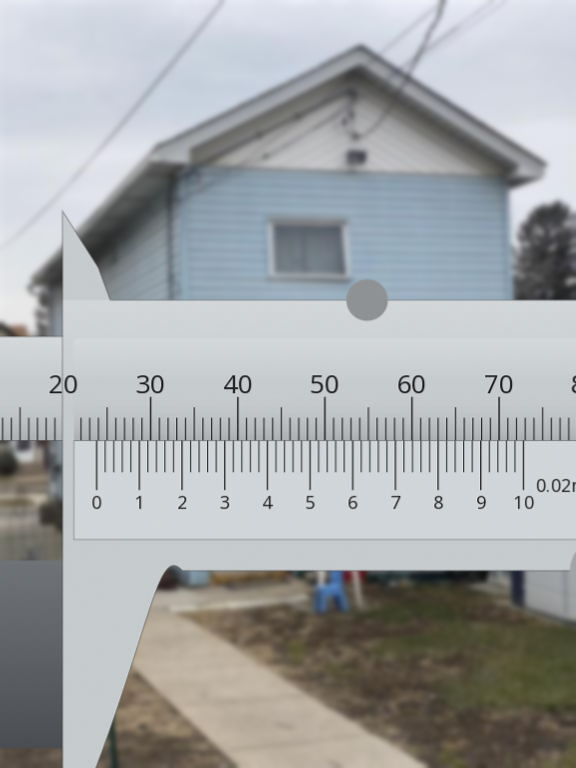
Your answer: 23.8,mm
